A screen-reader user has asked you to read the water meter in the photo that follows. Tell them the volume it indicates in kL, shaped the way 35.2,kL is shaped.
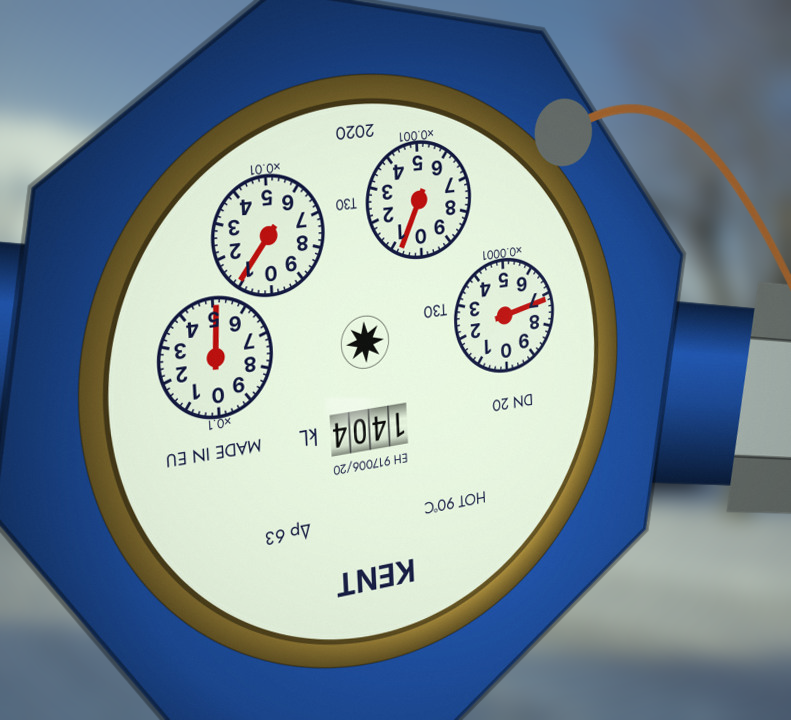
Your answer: 1404.5107,kL
